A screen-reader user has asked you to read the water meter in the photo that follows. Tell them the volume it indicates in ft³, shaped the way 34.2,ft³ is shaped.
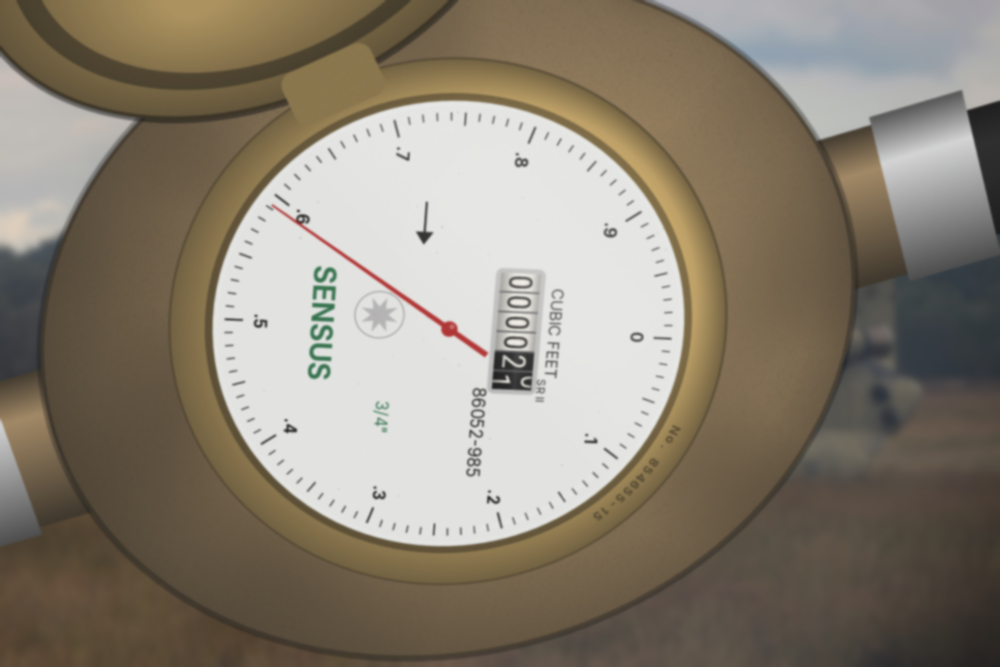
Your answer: 20.59,ft³
